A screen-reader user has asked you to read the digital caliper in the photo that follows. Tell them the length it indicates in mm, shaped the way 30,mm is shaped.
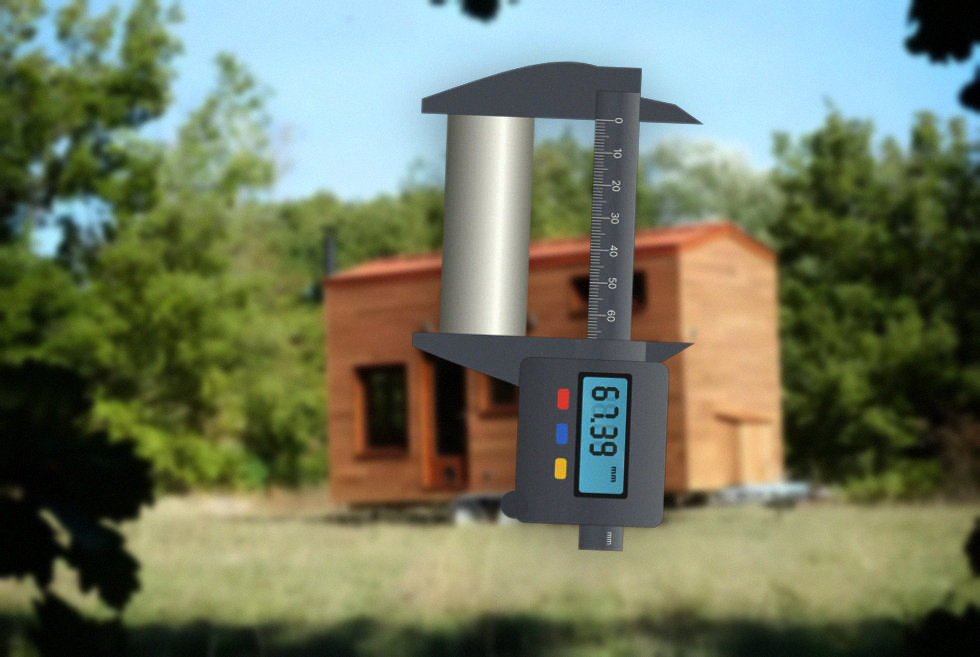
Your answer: 67.39,mm
